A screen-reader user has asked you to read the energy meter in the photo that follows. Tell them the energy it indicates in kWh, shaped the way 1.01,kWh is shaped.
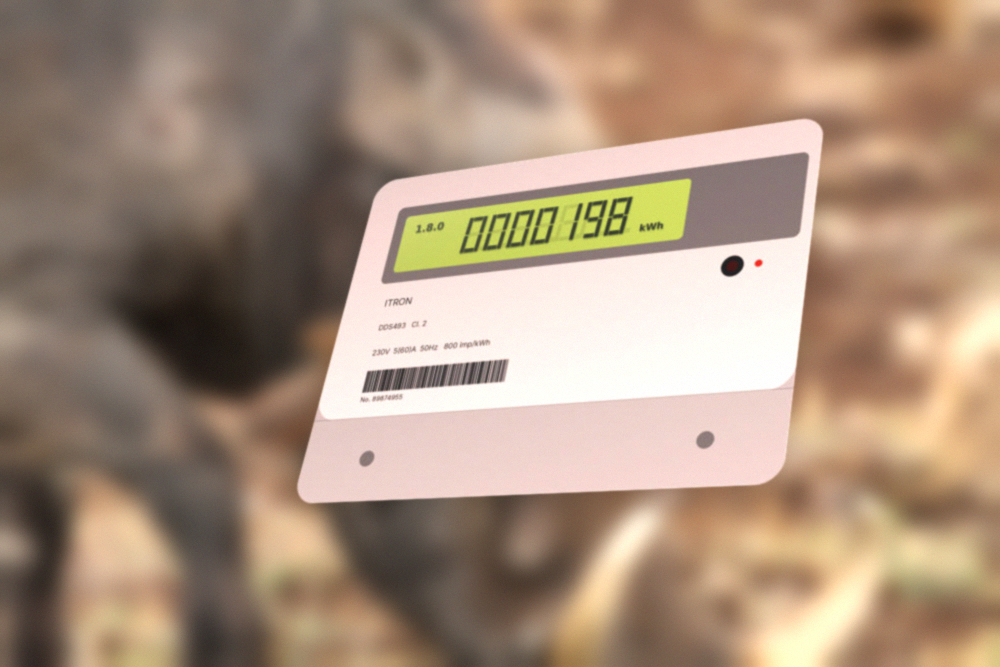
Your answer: 198,kWh
